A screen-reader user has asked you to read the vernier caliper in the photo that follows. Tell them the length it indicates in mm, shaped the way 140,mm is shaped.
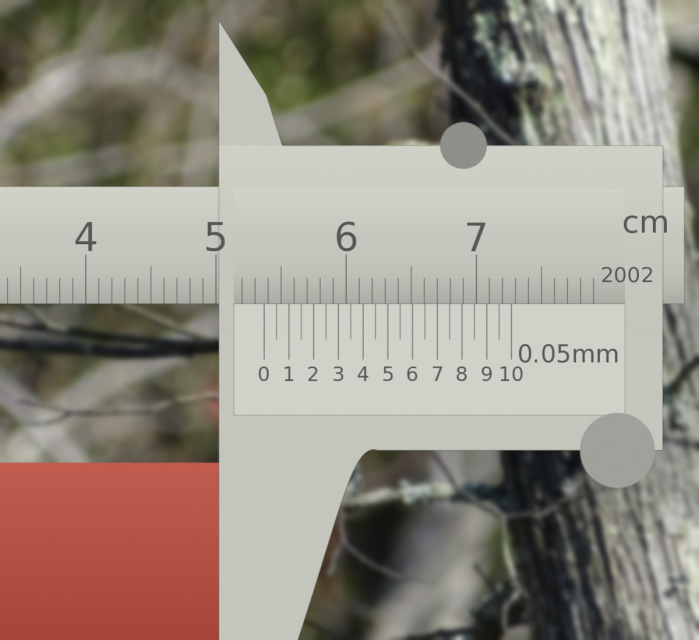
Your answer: 53.7,mm
